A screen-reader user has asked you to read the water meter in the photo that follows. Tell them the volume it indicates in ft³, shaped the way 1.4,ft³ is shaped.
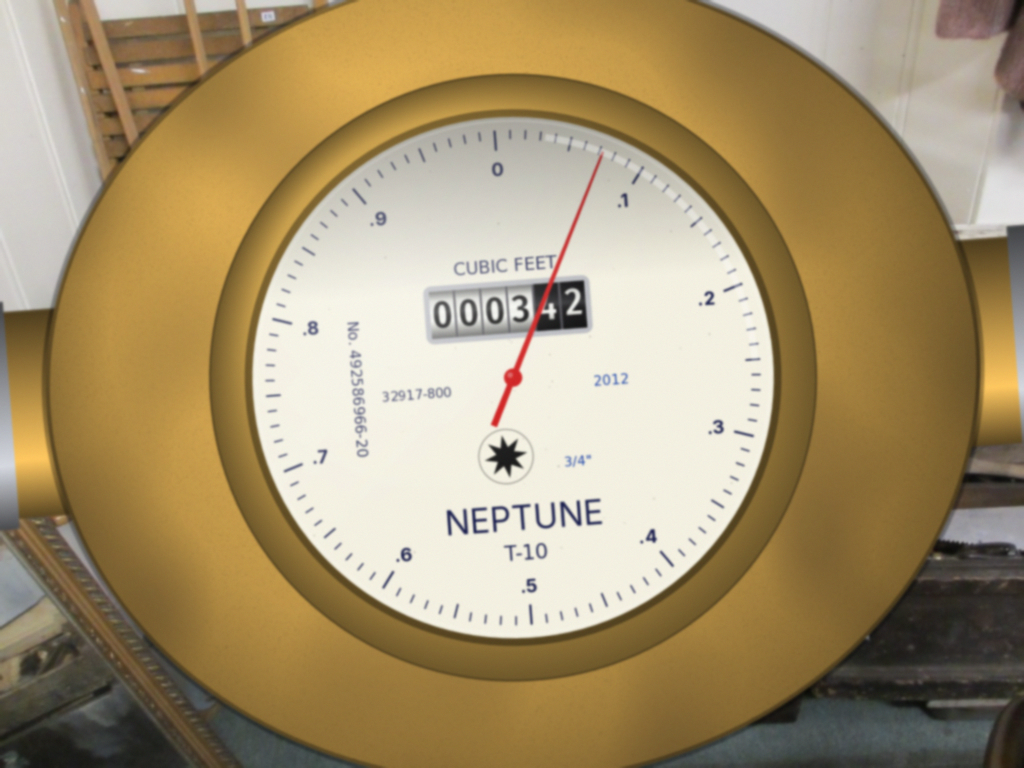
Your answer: 342.07,ft³
